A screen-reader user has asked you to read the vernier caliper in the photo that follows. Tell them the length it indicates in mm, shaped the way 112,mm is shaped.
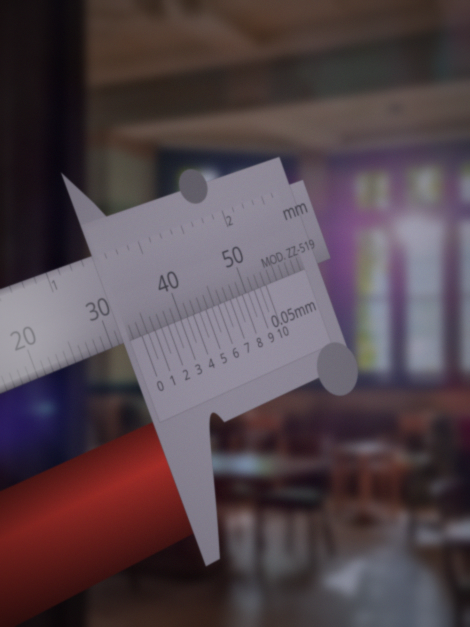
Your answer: 34.2,mm
